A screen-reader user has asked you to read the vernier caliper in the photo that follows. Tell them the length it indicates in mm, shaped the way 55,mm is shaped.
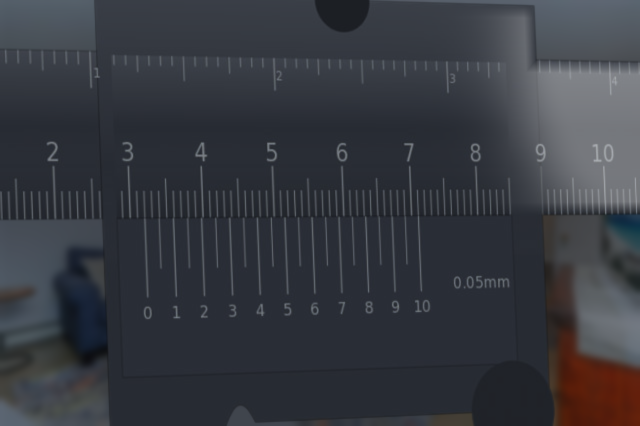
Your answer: 32.0,mm
